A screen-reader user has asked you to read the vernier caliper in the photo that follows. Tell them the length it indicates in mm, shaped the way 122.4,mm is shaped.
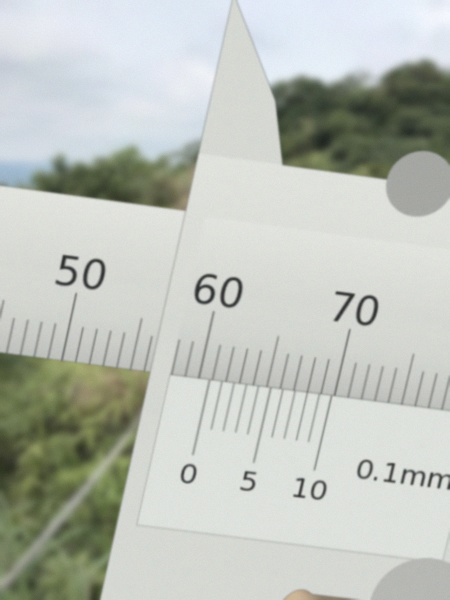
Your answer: 60.8,mm
